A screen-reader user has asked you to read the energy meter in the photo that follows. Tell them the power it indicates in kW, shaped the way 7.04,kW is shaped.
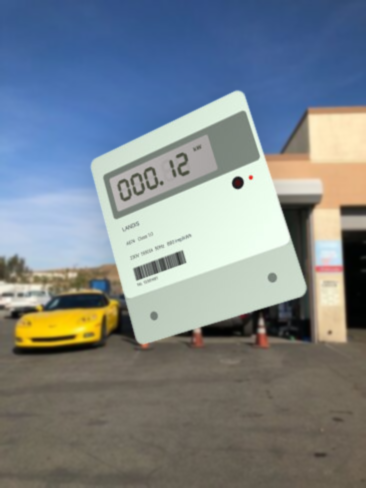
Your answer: 0.12,kW
